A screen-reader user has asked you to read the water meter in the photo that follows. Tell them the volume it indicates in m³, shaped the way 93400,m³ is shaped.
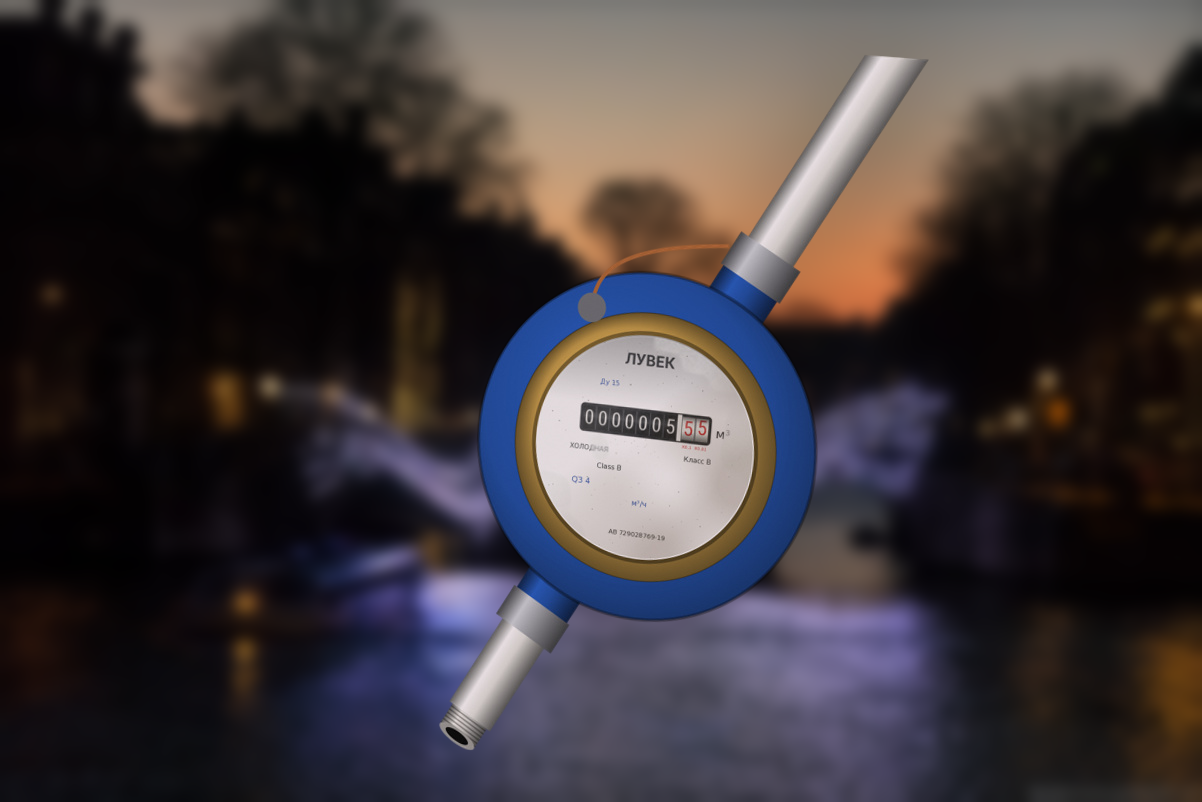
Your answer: 5.55,m³
